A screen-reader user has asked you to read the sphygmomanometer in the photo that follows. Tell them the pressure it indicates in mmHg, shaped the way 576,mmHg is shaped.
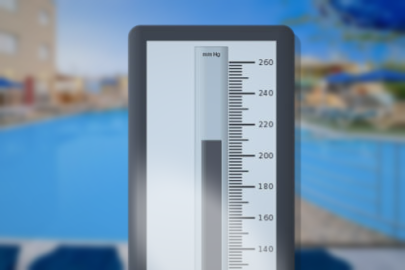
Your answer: 210,mmHg
